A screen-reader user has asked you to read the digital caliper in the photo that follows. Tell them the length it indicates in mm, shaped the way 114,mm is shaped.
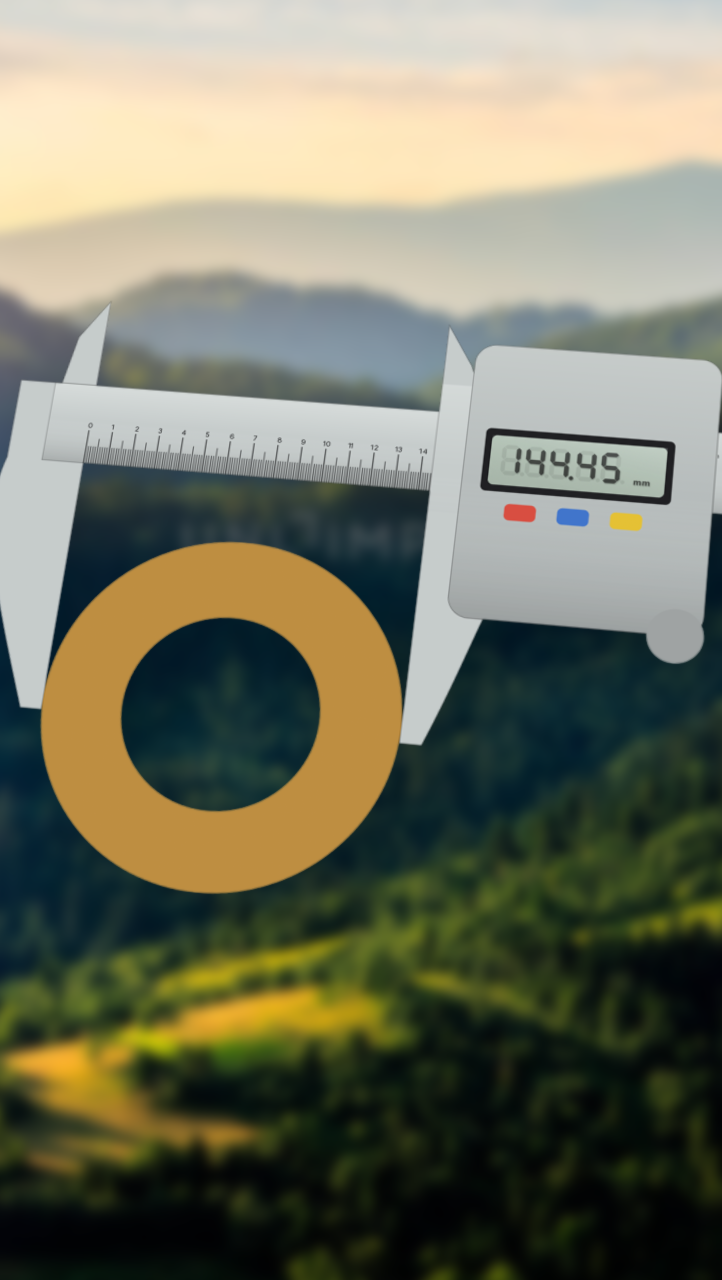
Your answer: 144.45,mm
